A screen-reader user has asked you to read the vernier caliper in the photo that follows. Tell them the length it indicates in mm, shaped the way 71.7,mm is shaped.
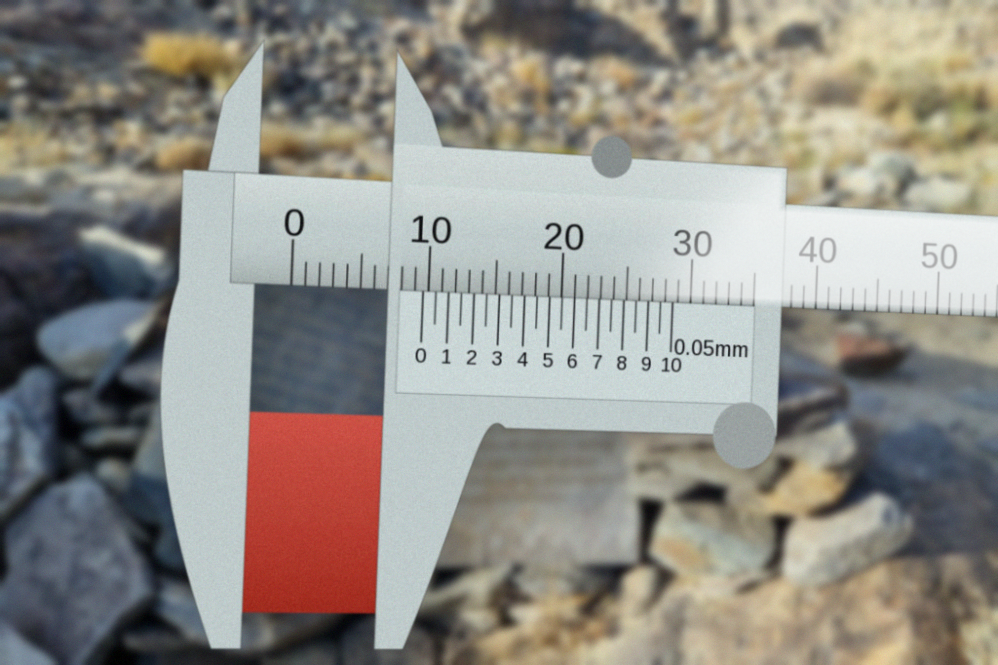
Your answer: 9.6,mm
